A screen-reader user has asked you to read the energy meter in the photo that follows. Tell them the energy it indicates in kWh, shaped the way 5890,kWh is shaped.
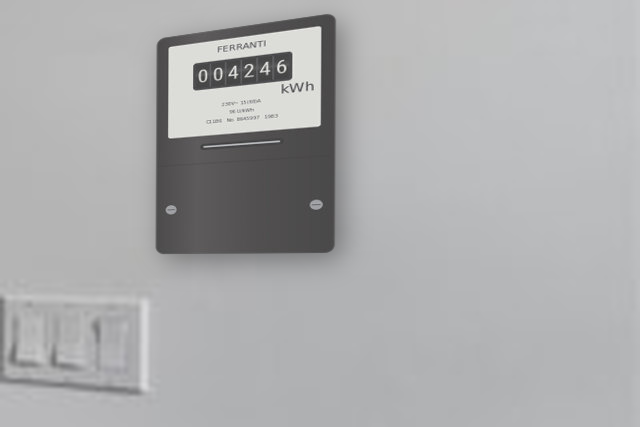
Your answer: 4246,kWh
